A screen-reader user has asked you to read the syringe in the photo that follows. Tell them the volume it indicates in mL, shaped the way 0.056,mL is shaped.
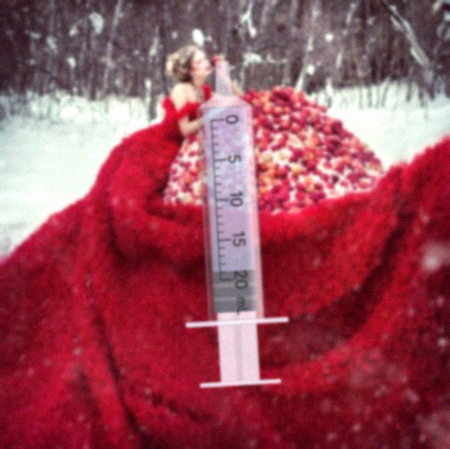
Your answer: 19,mL
